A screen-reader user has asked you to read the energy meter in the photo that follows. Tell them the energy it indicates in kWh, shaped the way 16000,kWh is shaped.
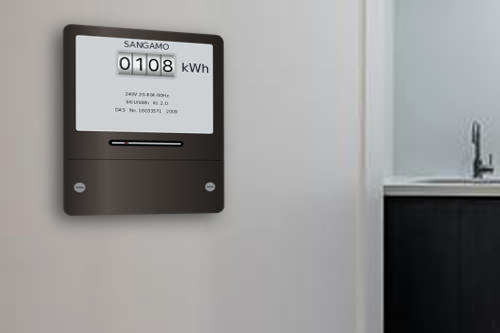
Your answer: 108,kWh
